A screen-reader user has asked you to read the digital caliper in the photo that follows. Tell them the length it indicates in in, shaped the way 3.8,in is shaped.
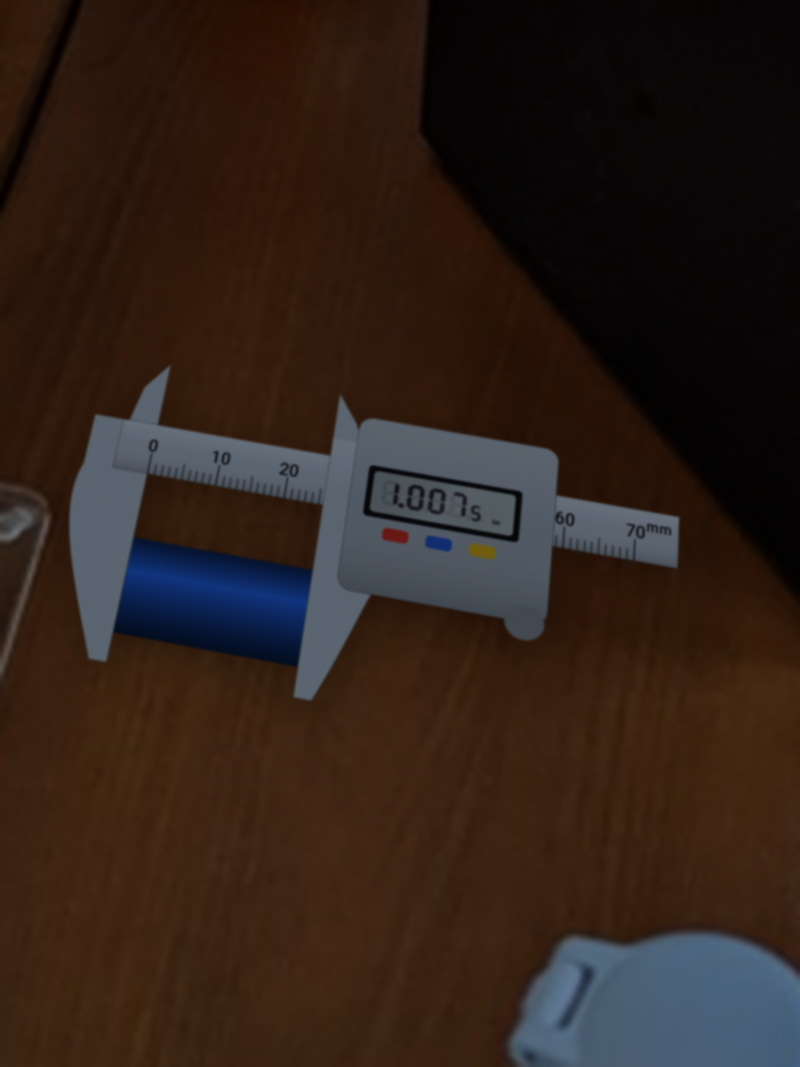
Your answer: 1.0075,in
